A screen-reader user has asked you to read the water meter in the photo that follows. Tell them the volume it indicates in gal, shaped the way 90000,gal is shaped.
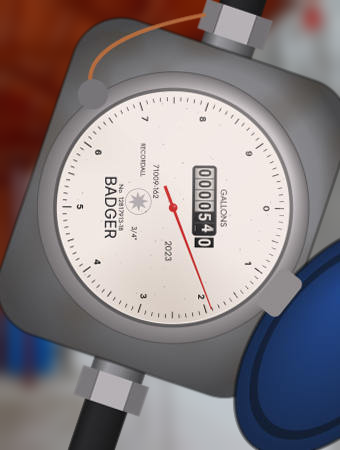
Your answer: 541.9,gal
